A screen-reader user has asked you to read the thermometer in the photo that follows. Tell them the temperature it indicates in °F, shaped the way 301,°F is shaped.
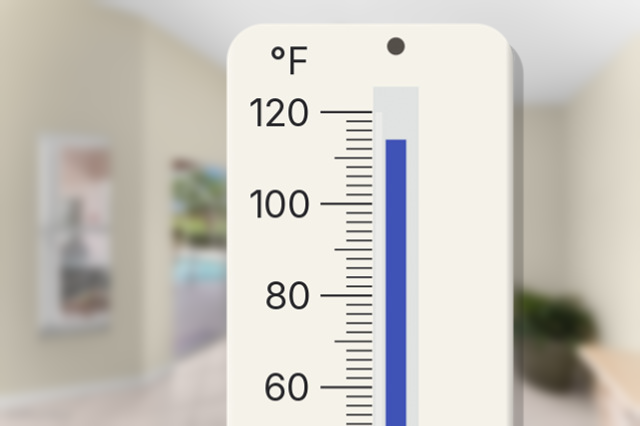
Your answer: 114,°F
